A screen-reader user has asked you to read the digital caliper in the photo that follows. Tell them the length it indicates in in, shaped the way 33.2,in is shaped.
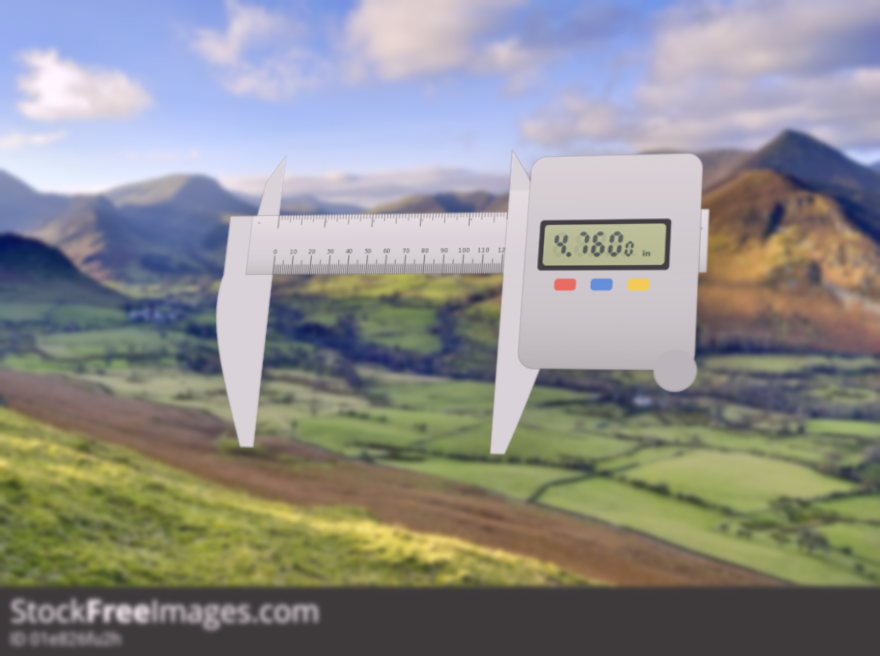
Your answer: 4.7600,in
